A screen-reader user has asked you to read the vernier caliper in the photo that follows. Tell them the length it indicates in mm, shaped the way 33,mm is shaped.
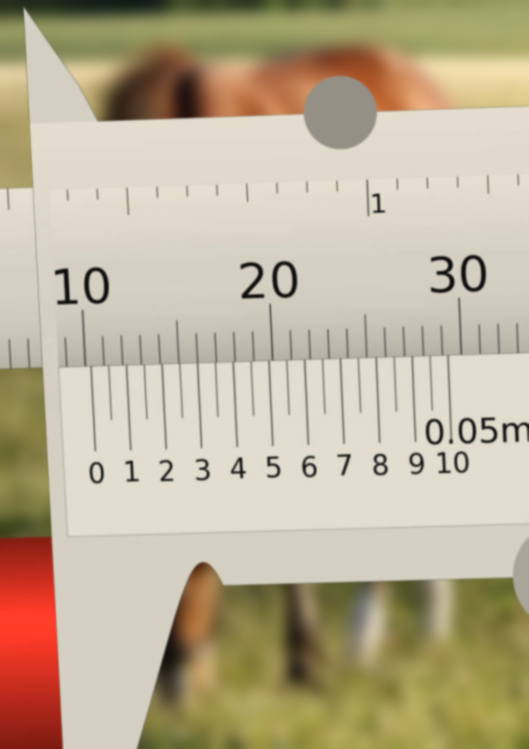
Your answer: 10.3,mm
